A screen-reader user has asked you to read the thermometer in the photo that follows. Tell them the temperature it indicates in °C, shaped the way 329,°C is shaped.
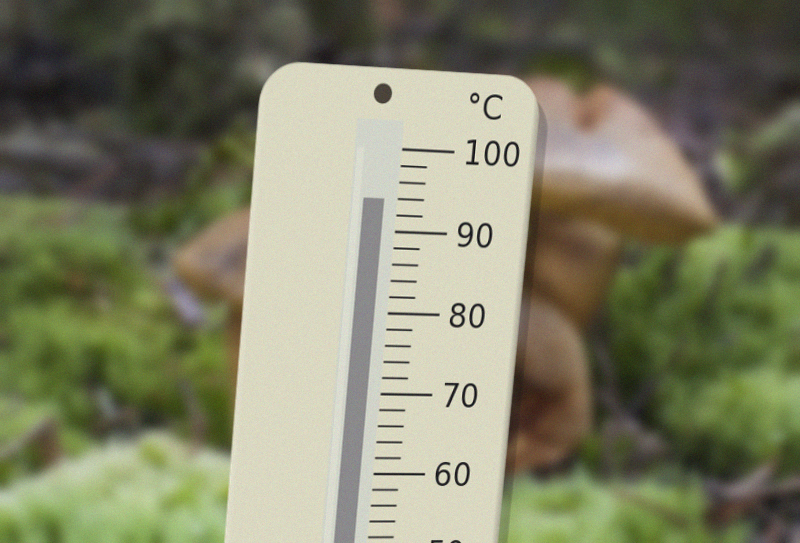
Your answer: 94,°C
